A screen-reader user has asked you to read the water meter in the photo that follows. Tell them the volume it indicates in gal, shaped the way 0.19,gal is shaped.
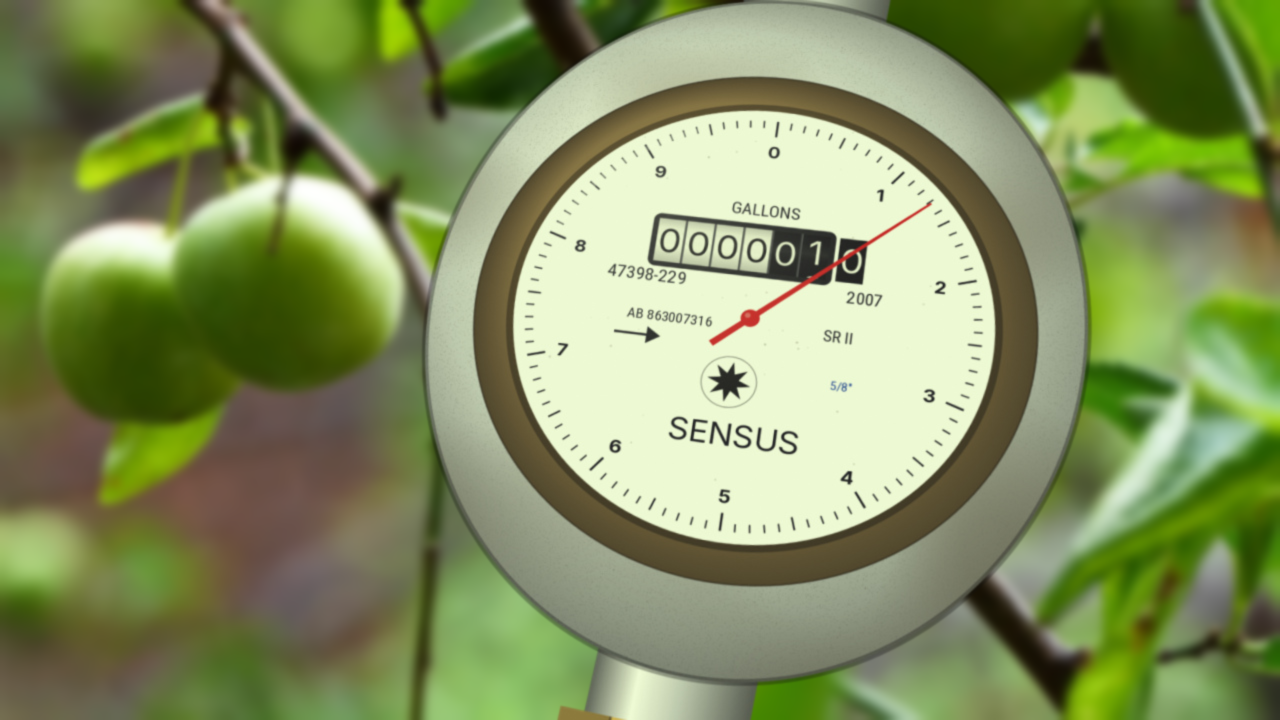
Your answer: 11.3,gal
